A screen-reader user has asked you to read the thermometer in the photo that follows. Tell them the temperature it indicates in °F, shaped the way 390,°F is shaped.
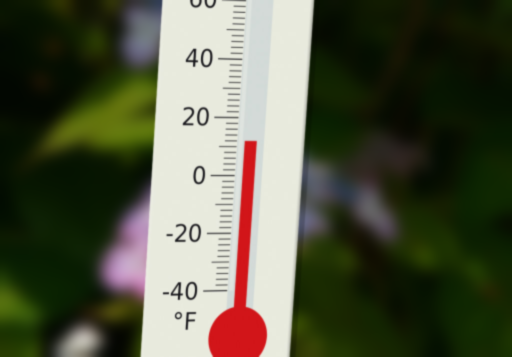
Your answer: 12,°F
